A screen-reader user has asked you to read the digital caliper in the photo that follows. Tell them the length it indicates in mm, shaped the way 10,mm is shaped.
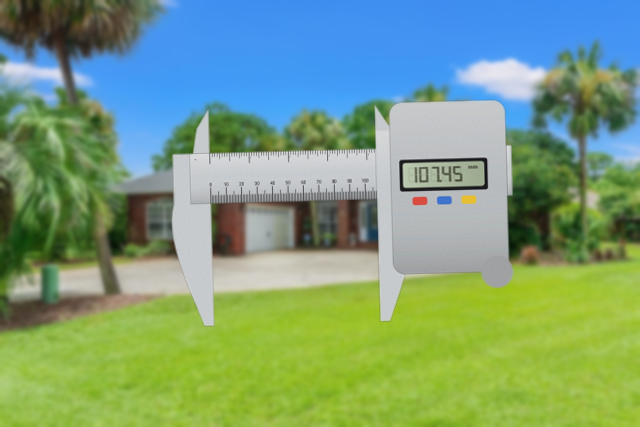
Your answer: 107.45,mm
